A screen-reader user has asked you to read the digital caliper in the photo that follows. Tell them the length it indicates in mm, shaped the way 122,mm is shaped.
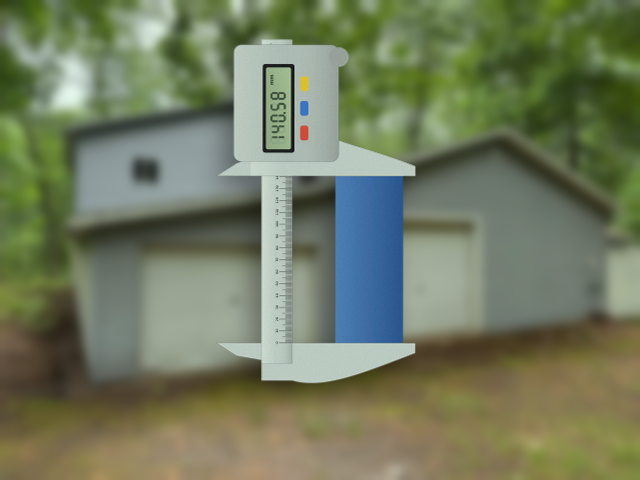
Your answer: 140.58,mm
